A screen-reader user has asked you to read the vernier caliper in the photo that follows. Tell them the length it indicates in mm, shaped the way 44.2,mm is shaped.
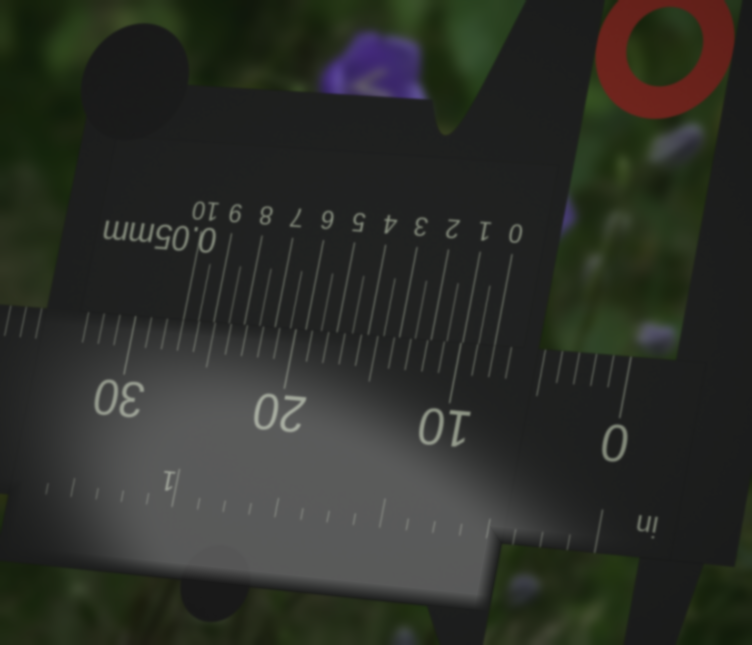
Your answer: 8.0,mm
